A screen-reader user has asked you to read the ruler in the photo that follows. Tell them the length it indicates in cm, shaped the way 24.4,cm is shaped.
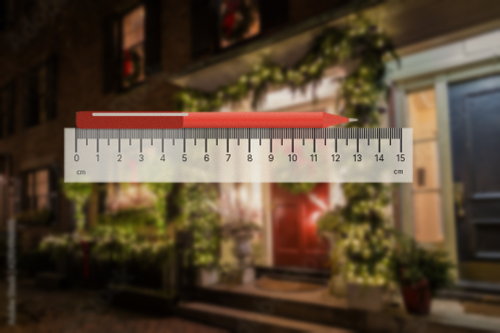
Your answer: 13,cm
